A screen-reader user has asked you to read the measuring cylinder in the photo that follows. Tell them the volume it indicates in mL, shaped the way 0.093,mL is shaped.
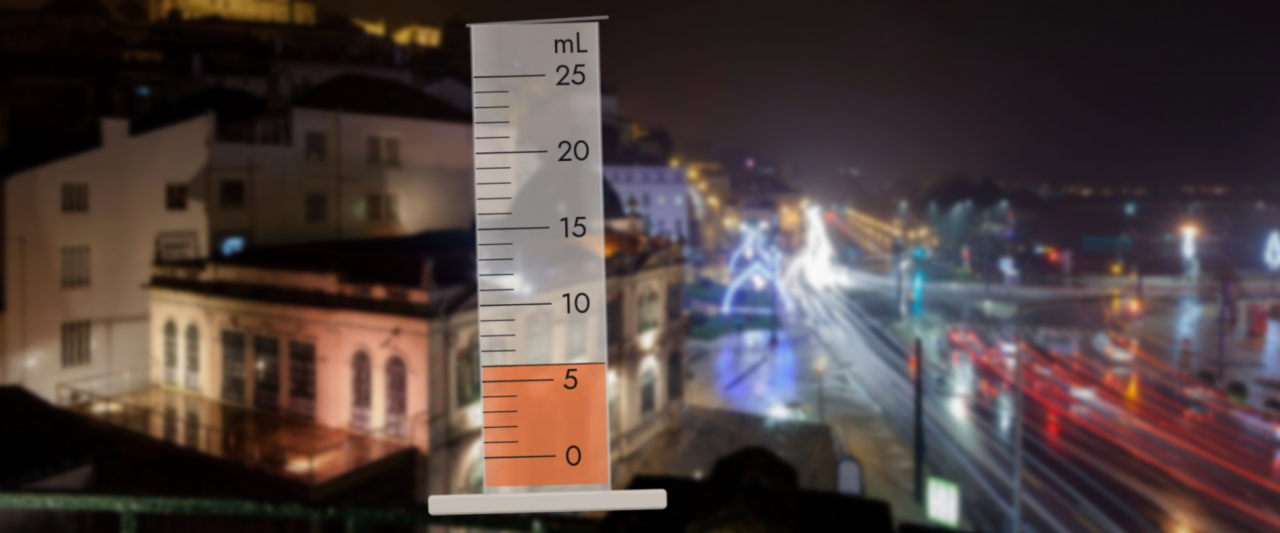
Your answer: 6,mL
